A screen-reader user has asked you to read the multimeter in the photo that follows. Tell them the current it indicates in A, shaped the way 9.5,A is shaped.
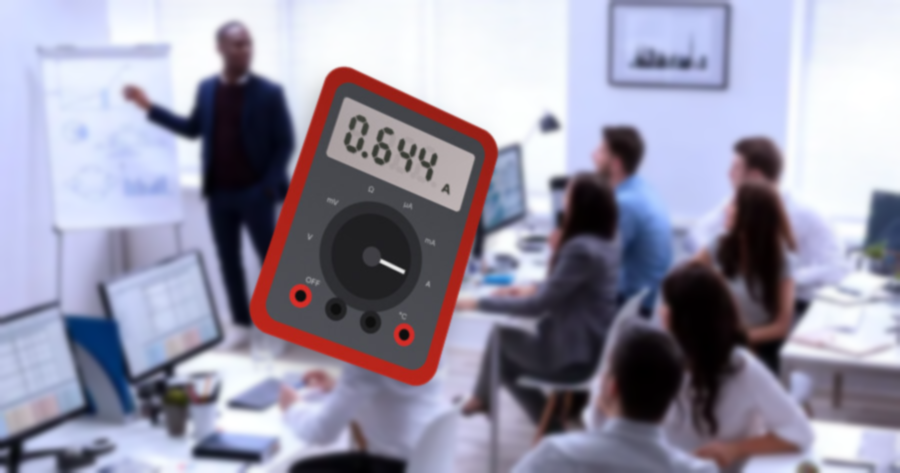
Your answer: 0.644,A
